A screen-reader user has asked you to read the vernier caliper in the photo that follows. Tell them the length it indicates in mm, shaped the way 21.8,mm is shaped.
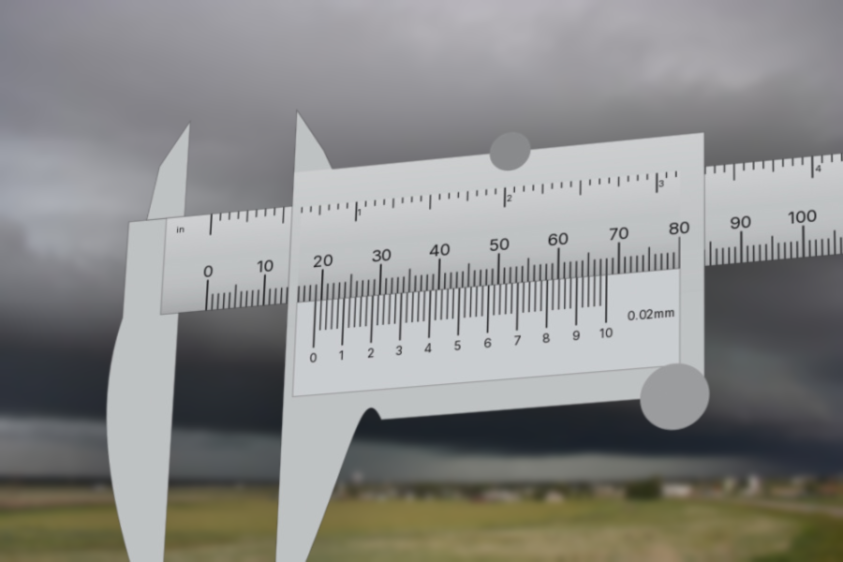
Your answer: 19.0,mm
